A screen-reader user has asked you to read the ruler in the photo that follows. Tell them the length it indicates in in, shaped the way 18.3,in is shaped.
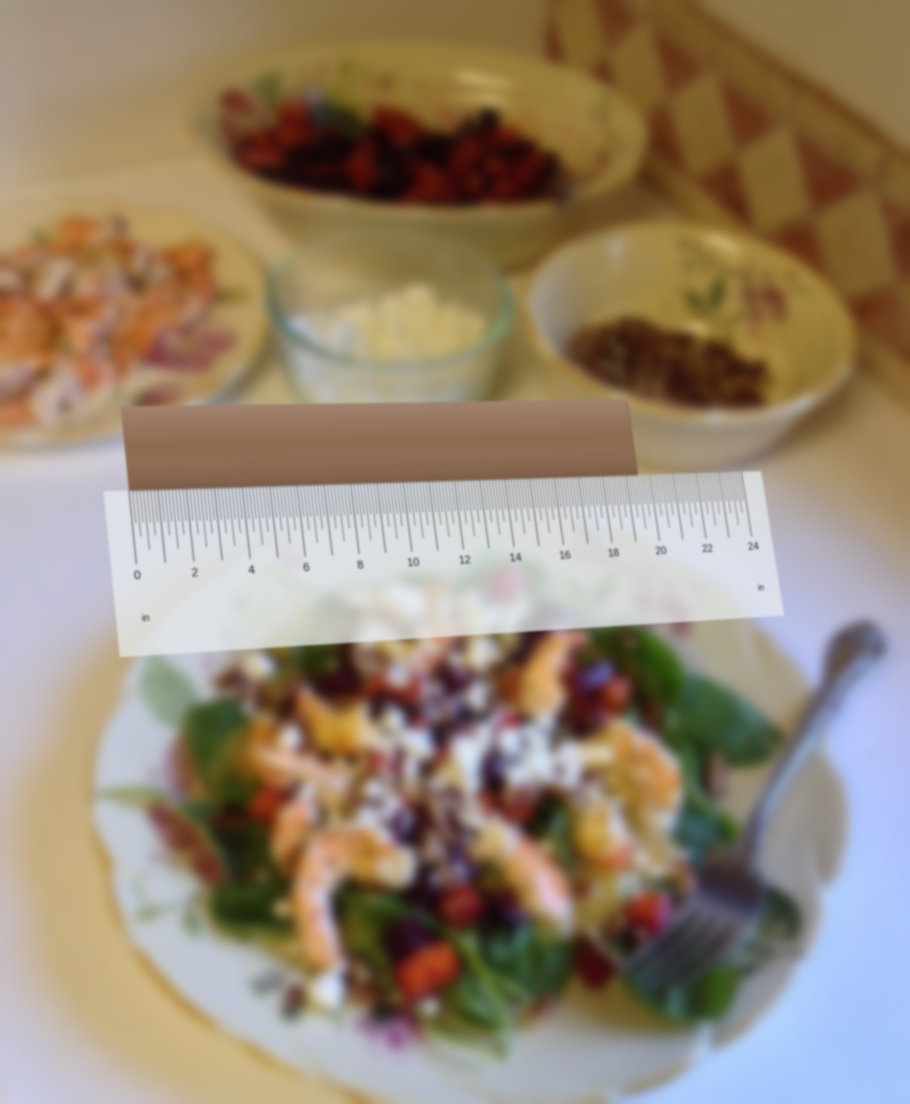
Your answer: 19.5,in
